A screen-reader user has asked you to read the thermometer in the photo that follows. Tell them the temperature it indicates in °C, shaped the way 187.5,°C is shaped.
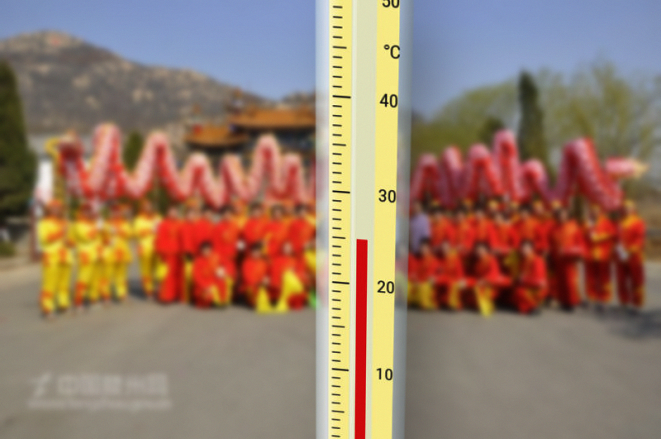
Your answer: 25,°C
